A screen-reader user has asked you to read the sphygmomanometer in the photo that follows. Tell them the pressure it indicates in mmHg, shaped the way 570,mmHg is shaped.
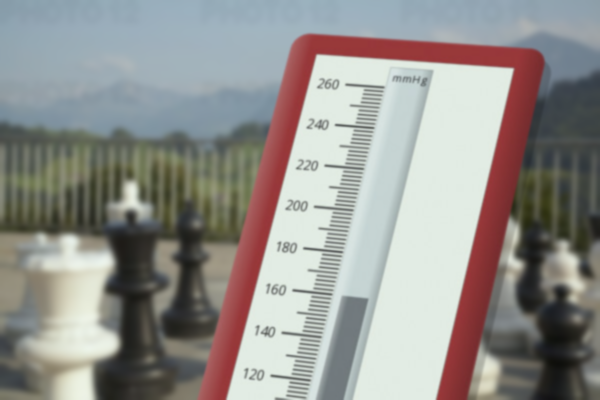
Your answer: 160,mmHg
